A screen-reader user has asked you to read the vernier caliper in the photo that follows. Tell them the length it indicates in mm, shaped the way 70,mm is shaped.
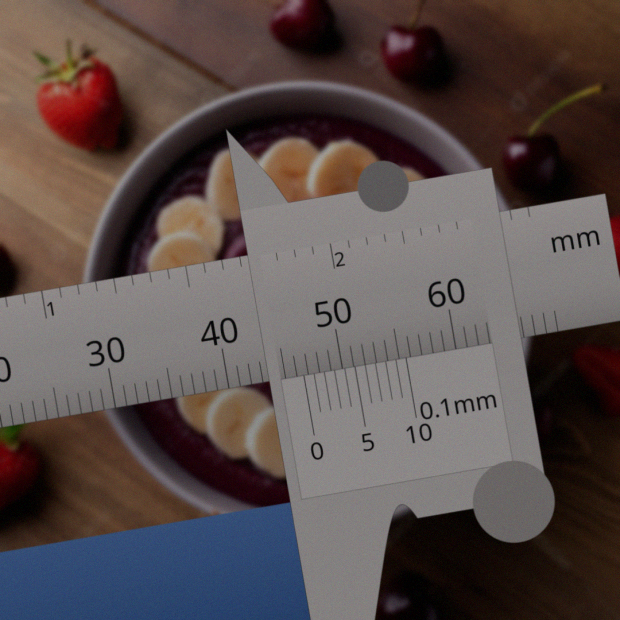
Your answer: 46.6,mm
